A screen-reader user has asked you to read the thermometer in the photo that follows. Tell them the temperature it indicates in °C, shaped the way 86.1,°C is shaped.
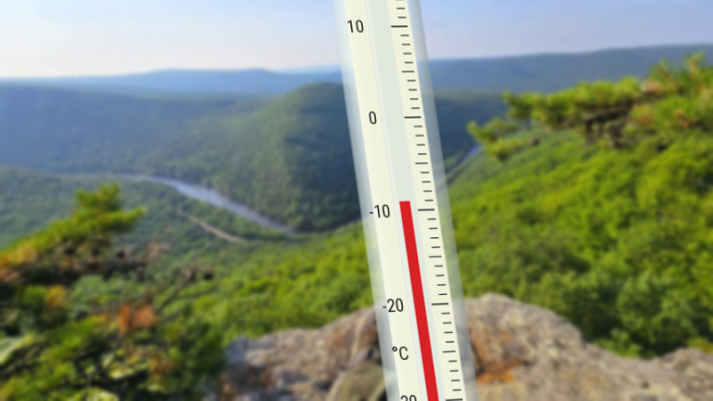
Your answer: -9,°C
